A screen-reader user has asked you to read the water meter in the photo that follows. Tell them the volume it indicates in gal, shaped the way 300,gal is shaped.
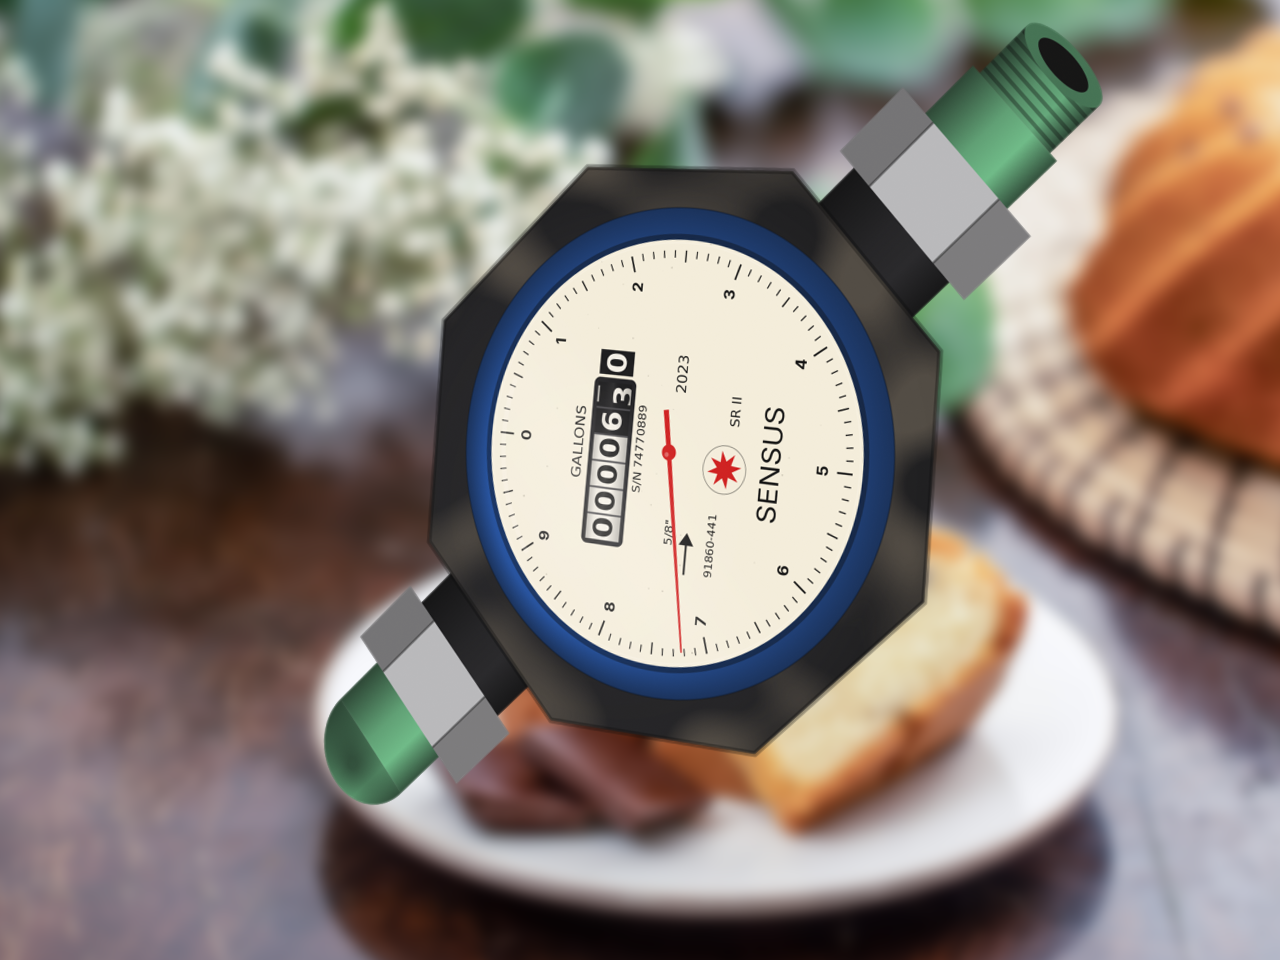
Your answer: 627.2,gal
